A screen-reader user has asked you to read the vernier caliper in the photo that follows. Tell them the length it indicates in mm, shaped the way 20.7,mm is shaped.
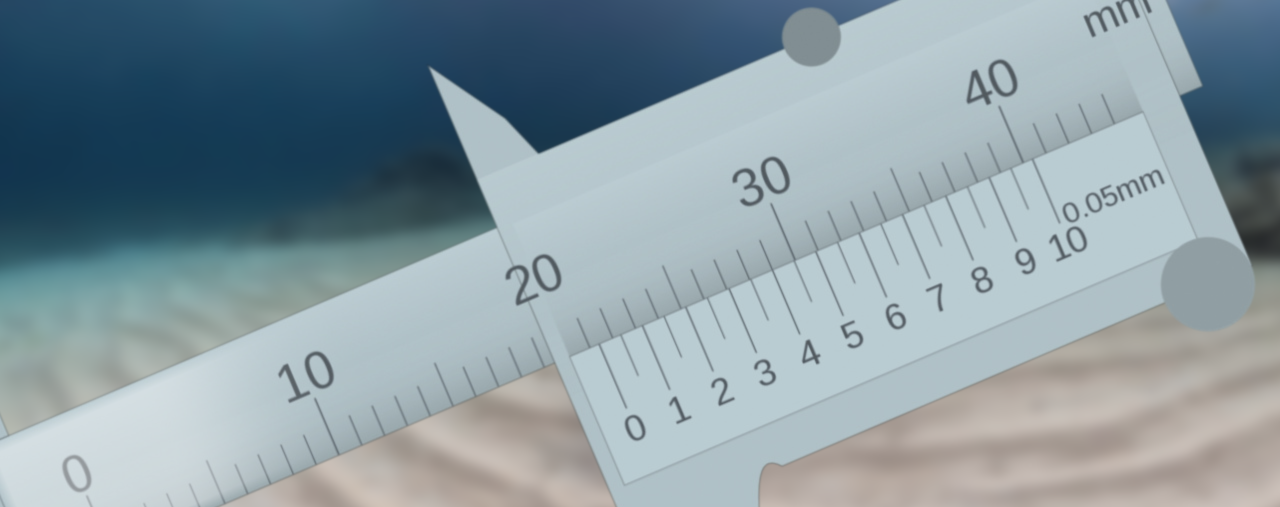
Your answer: 21.4,mm
